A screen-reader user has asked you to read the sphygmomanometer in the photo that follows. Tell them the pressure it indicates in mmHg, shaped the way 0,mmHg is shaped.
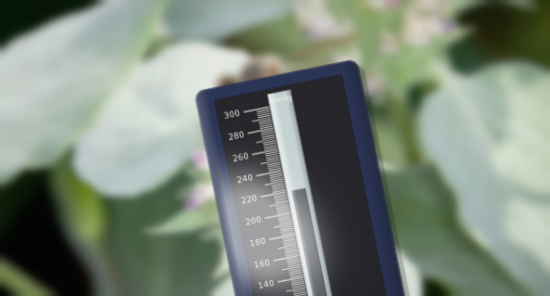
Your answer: 220,mmHg
